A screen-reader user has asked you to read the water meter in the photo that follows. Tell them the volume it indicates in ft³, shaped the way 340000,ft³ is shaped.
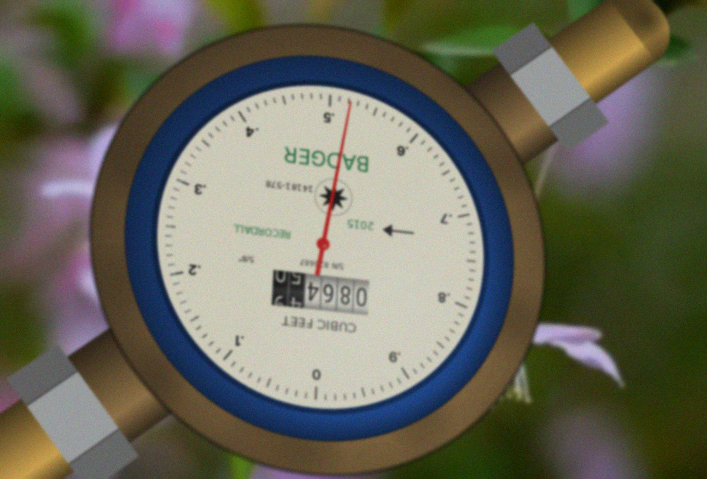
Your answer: 86449.52,ft³
